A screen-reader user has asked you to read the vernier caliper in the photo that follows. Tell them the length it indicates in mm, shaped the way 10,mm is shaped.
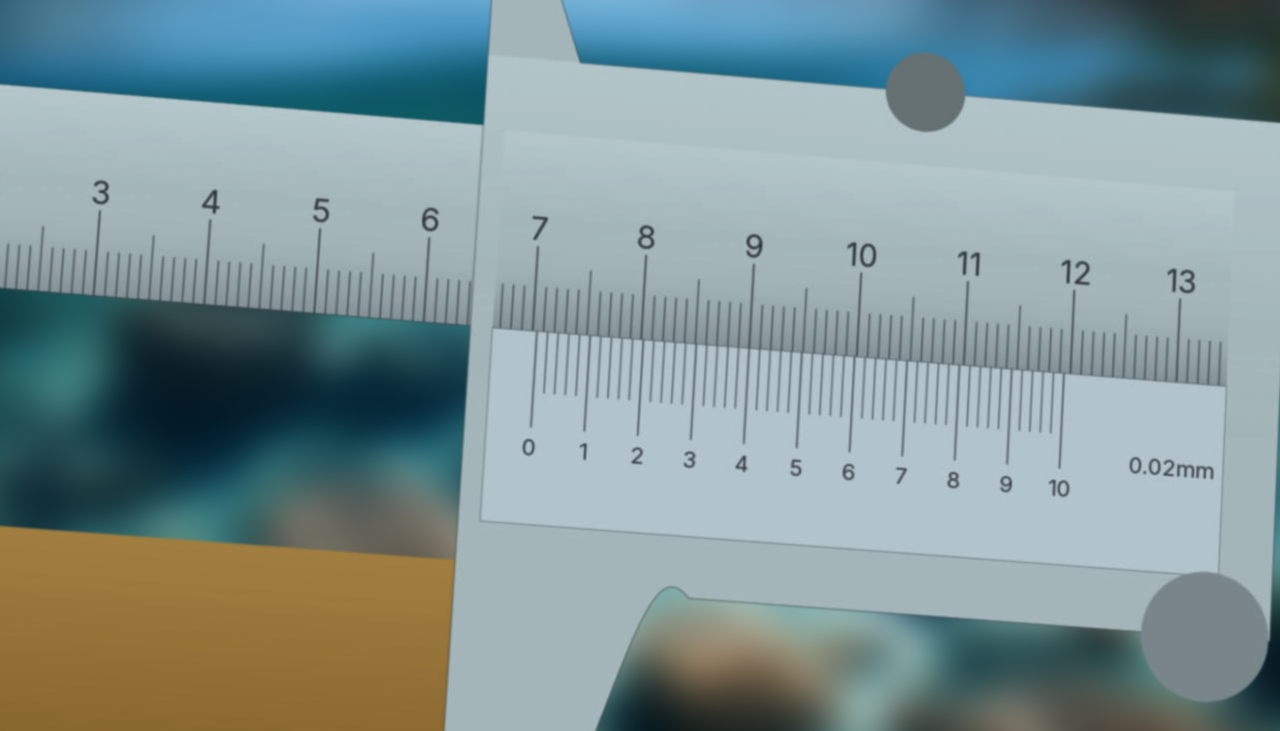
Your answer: 70.4,mm
